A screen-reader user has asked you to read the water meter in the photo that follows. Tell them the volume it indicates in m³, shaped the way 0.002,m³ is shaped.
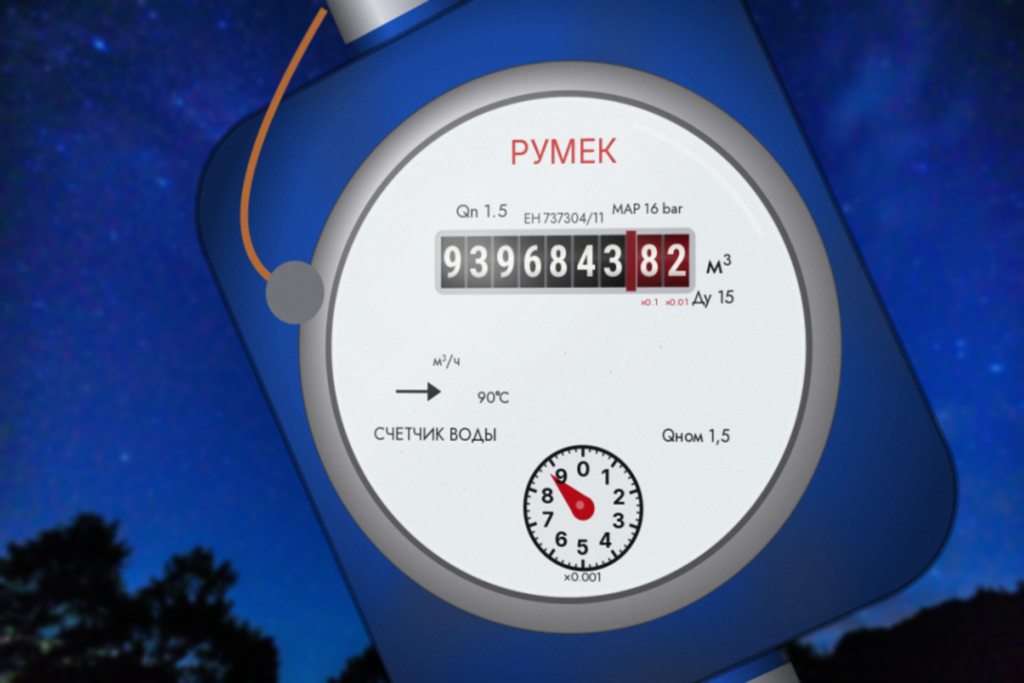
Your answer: 9396843.828,m³
